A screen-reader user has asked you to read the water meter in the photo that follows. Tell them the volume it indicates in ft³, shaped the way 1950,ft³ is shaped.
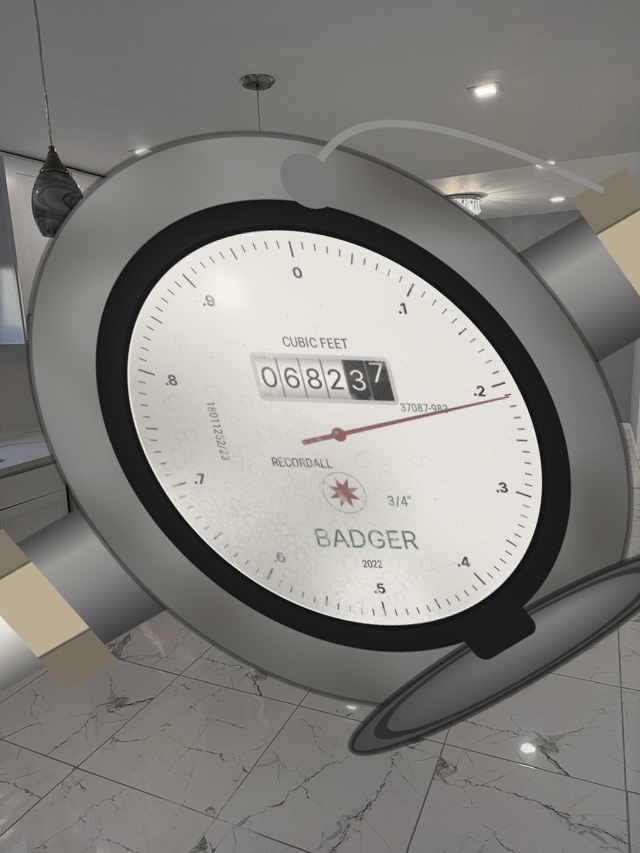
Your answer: 68237.21,ft³
